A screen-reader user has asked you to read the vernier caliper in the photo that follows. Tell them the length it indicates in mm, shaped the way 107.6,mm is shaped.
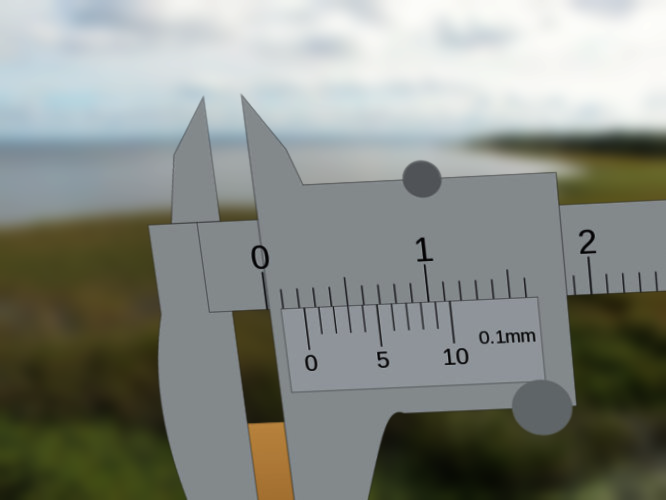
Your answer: 2.3,mm
